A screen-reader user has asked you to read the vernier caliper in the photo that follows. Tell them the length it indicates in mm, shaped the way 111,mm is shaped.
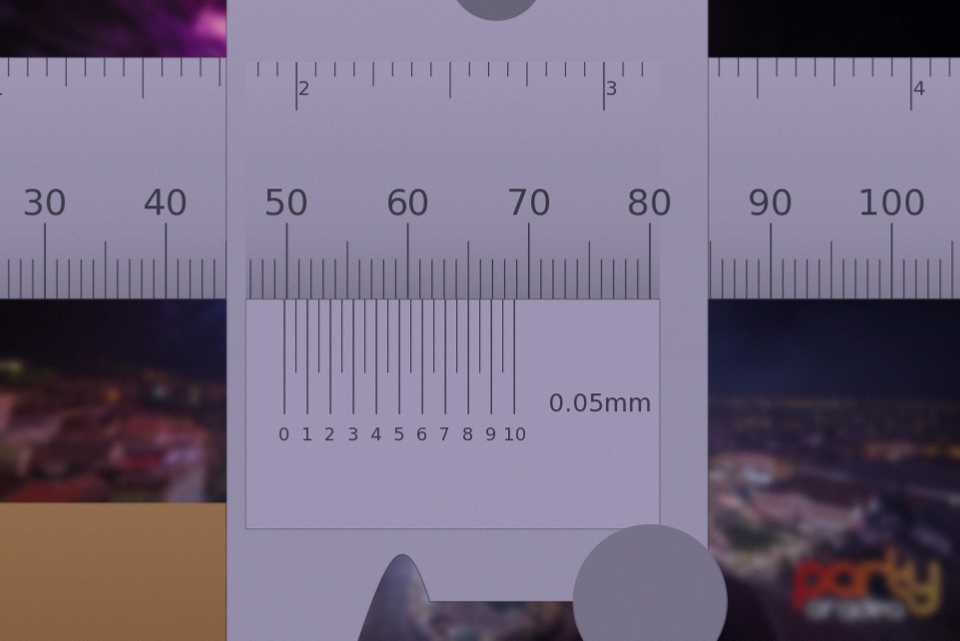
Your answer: 49.8,mm
